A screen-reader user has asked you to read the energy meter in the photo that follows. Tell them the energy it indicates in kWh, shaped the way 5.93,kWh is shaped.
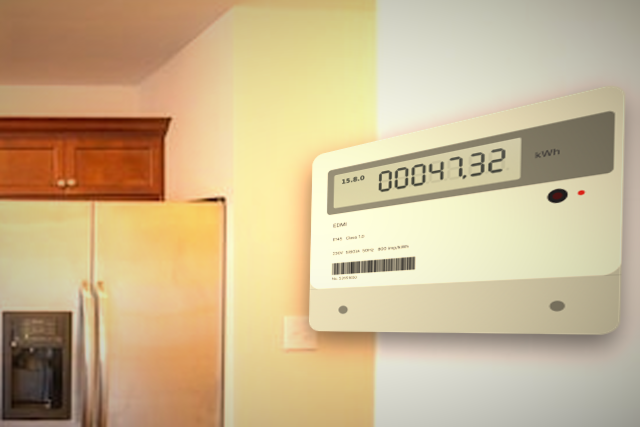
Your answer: 47.32,kWh
